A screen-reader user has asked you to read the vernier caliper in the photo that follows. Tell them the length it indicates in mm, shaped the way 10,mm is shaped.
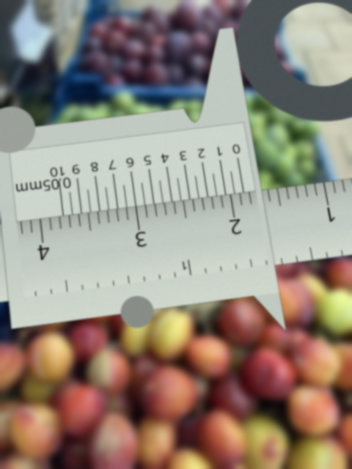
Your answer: 18.6,mm
